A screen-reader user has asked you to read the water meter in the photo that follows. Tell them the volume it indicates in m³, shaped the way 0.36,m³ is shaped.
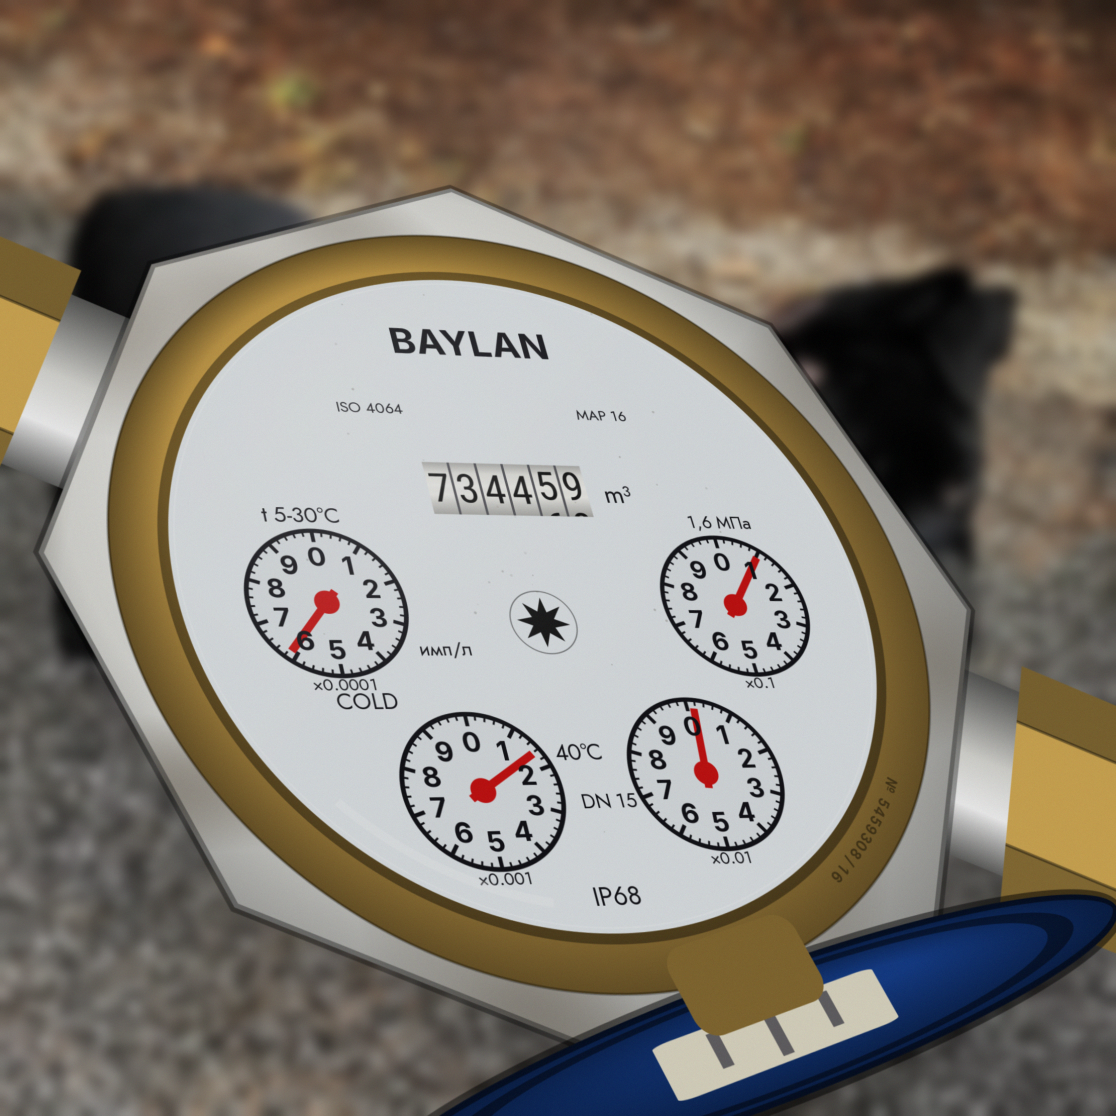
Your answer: 734459.1016,m³
